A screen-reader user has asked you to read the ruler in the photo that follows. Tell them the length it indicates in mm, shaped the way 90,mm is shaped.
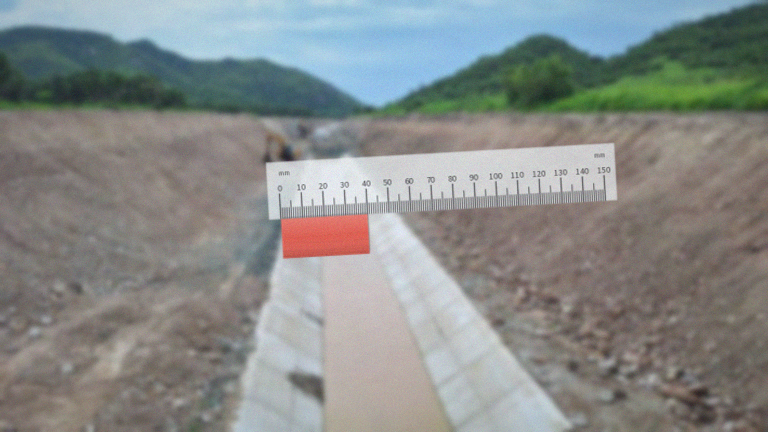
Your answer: 40,mm
